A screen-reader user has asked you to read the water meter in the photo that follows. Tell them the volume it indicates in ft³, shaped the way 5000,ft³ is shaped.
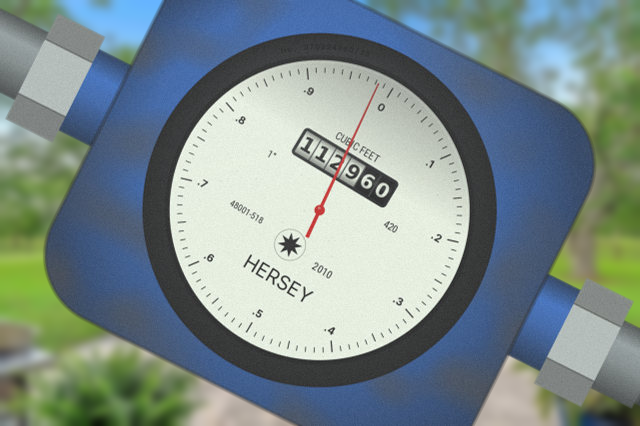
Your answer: 112959.98,ft³
